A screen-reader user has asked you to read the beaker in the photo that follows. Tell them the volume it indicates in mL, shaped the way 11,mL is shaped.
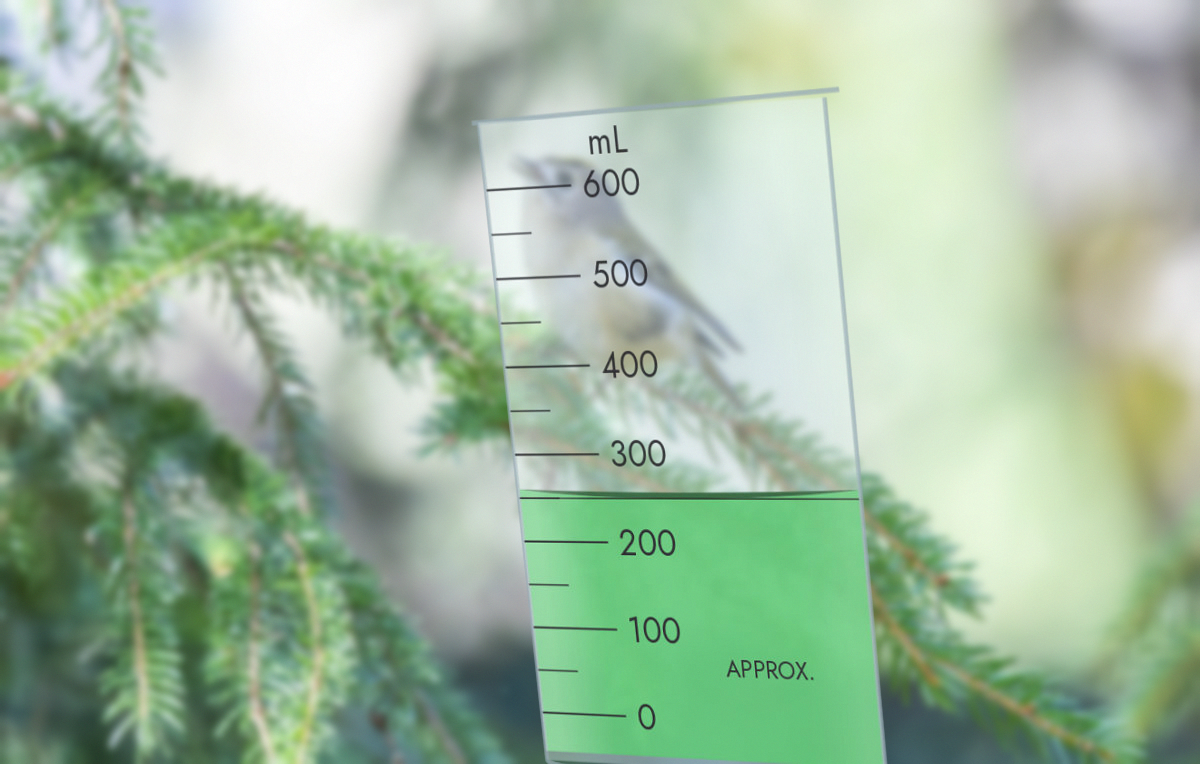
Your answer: 250,mL
